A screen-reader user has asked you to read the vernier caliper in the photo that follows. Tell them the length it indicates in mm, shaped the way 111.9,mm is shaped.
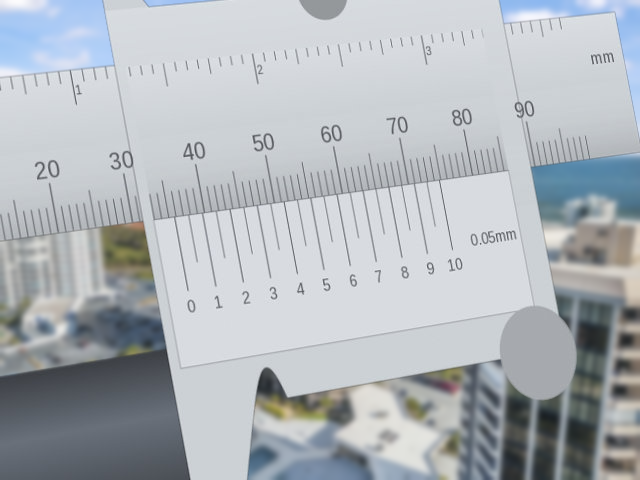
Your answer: 35.8,mm
